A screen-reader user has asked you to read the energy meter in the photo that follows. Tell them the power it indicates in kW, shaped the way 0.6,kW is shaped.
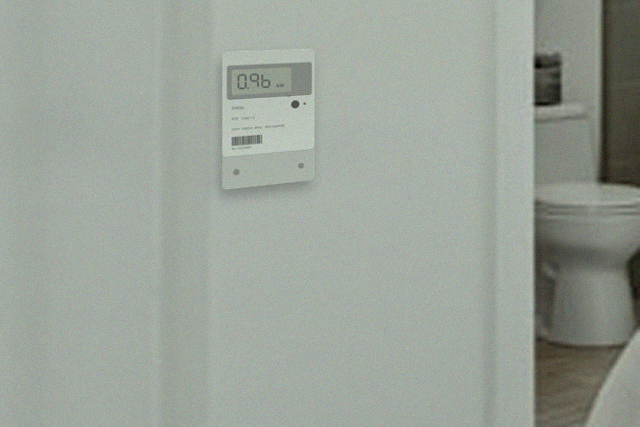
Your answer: 0.96,kW
